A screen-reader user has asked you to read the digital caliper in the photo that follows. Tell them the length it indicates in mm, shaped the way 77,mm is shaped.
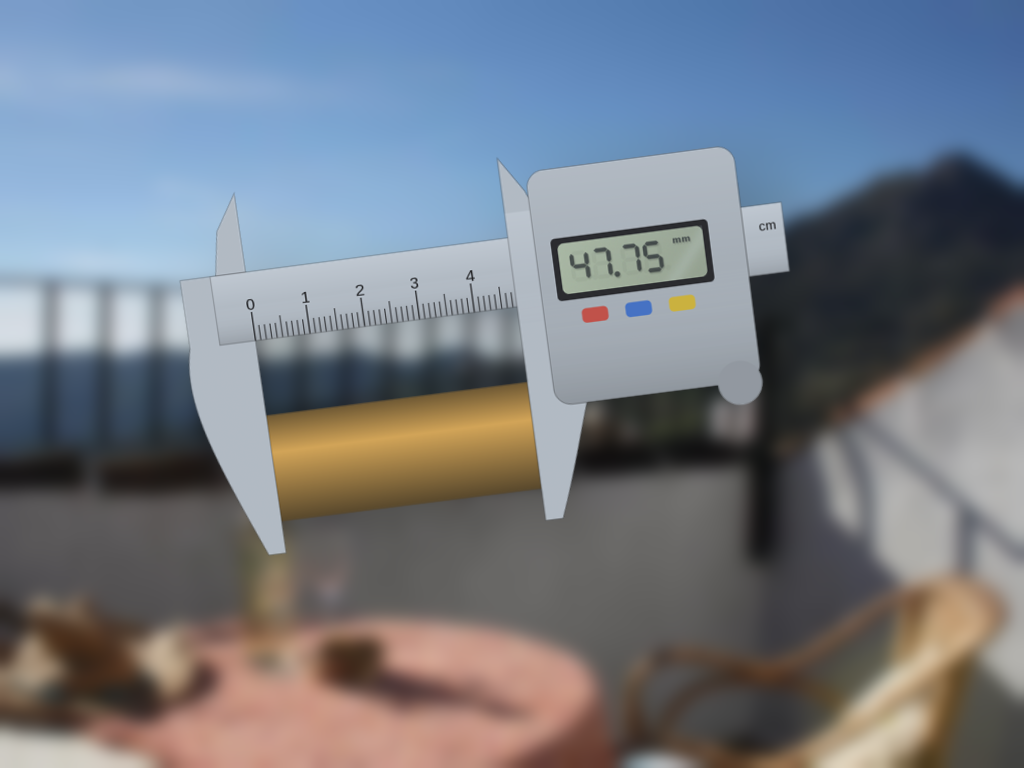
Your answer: 47.75,mm
